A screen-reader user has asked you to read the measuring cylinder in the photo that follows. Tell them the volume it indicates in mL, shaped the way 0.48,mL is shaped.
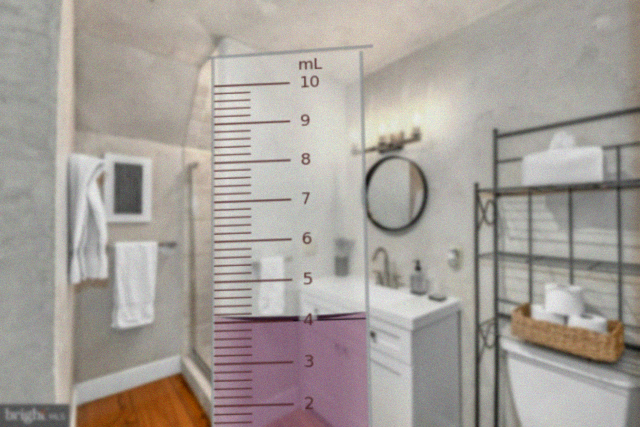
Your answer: 4,mL
